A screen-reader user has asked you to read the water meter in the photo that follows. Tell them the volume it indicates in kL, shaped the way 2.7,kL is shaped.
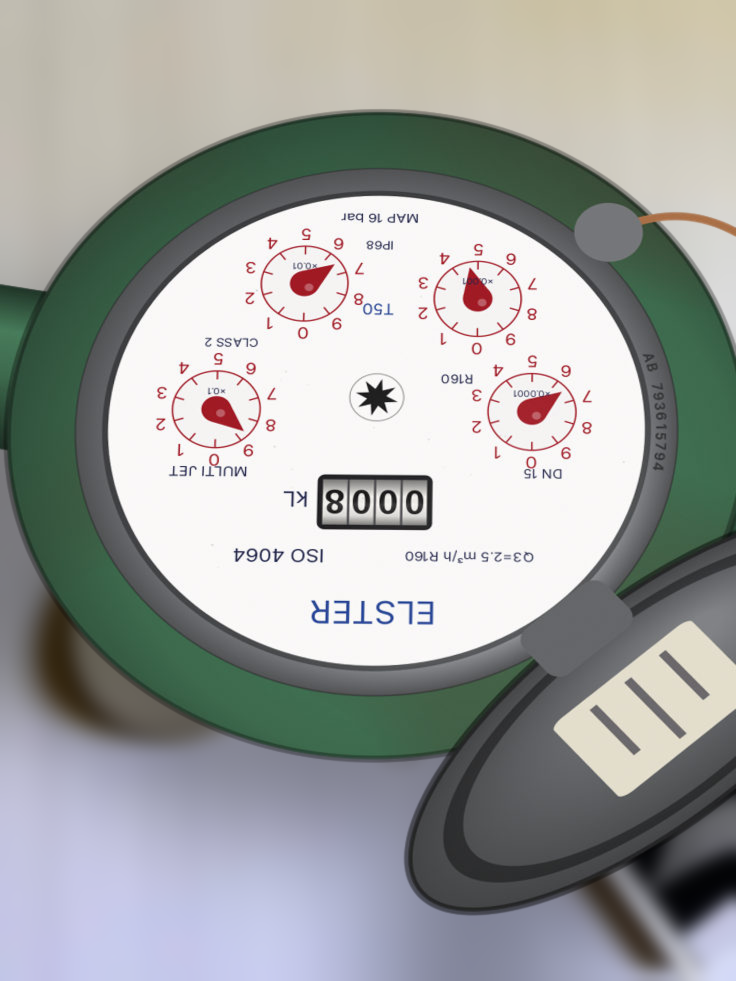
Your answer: 8.8646,kL
